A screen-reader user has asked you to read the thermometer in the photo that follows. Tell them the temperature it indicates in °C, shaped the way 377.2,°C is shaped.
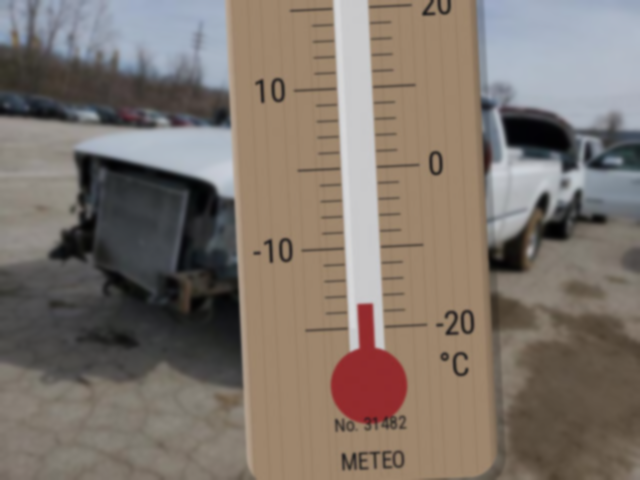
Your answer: -17,°C
